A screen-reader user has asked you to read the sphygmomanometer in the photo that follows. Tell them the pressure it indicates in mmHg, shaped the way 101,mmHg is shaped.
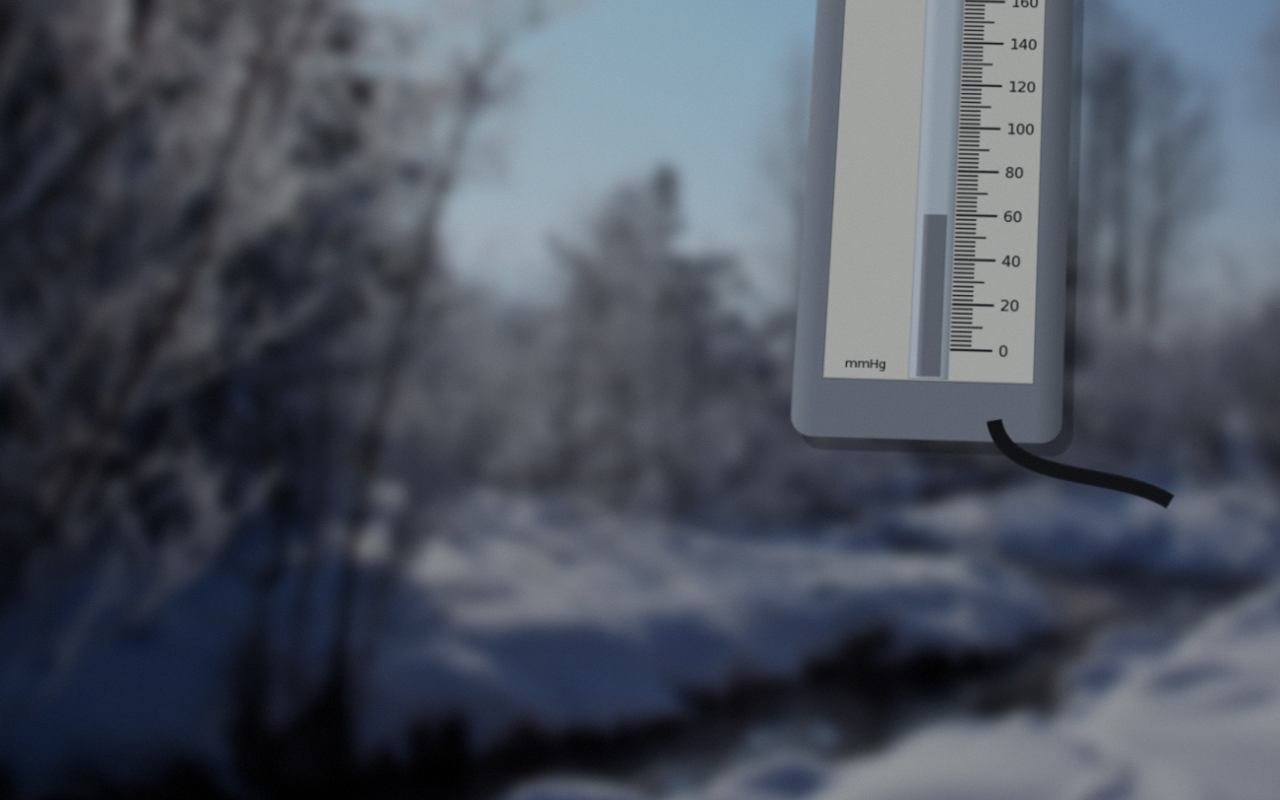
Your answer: 60,mmHg
